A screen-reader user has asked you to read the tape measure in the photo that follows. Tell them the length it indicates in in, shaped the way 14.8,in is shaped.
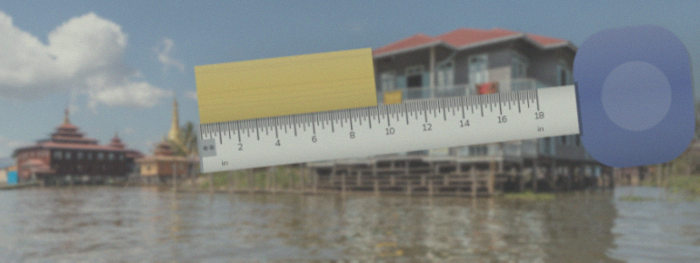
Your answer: 9.5,in
